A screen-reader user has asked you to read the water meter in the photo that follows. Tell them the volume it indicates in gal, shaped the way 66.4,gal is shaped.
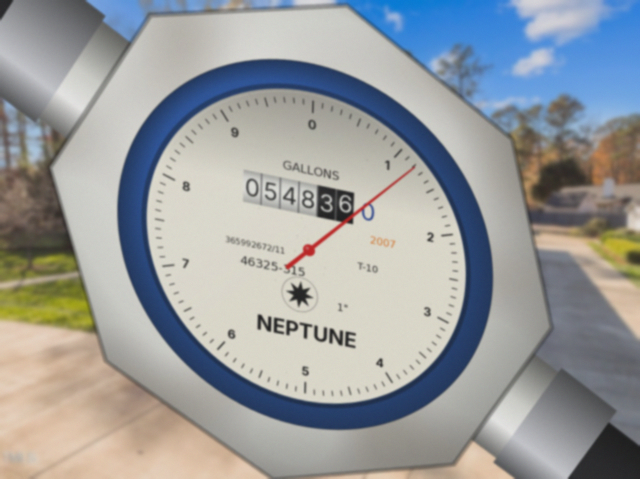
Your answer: 548361.2,gal
